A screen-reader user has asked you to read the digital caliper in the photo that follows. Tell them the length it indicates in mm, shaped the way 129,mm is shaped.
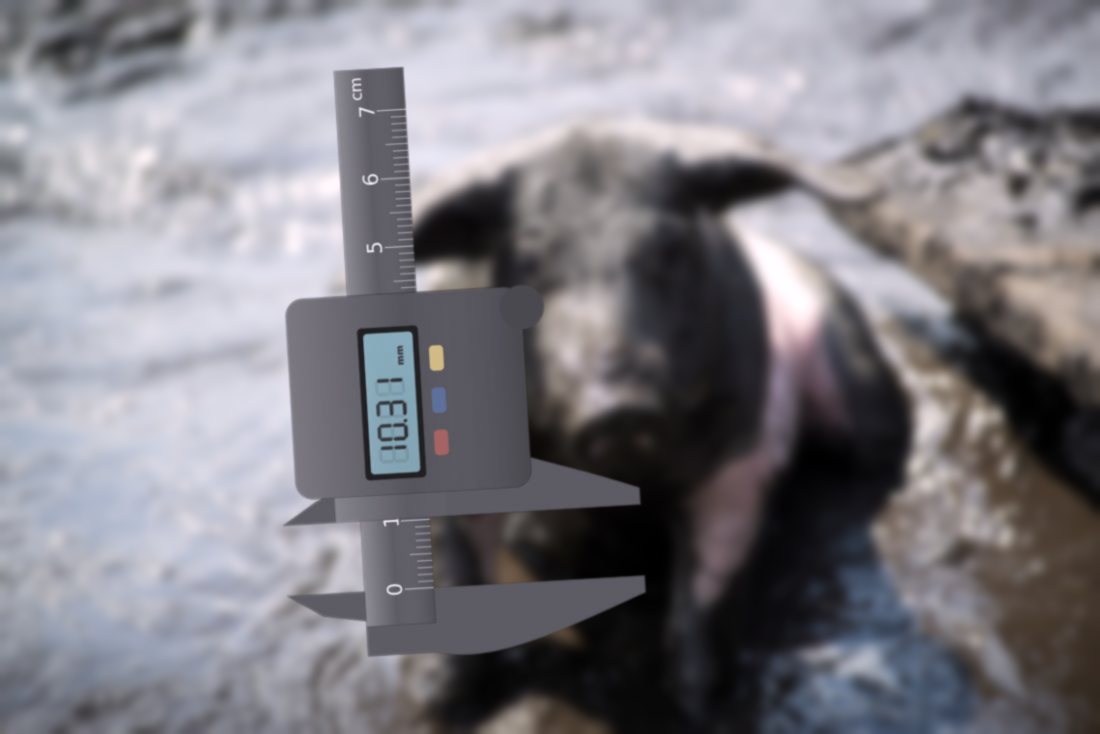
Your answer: 10.31,mm
